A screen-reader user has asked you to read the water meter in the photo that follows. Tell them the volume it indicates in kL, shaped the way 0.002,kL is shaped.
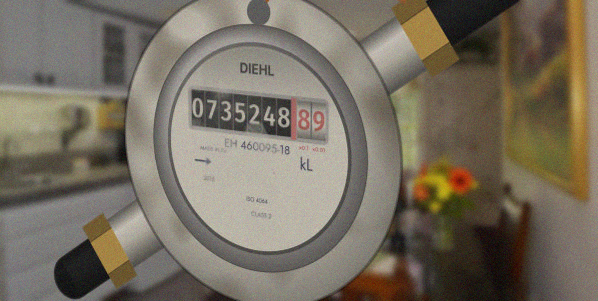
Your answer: 735248.89,kL
